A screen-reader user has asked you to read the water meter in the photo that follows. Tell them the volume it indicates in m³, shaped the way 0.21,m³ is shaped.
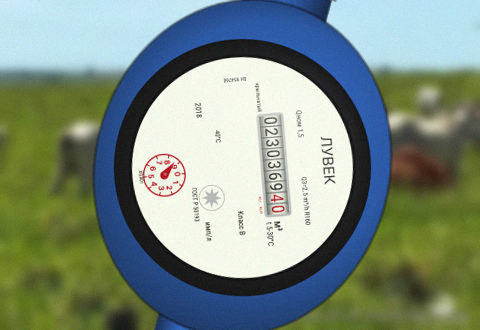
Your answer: 230369.408,m³
